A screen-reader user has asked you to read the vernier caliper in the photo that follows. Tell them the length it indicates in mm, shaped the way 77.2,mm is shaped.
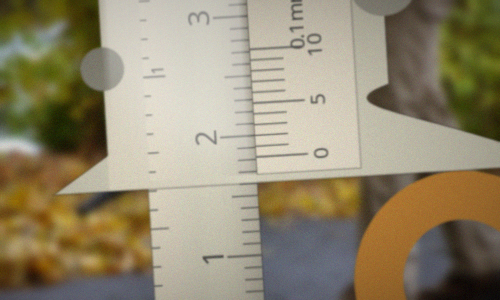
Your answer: 18.2,mm
